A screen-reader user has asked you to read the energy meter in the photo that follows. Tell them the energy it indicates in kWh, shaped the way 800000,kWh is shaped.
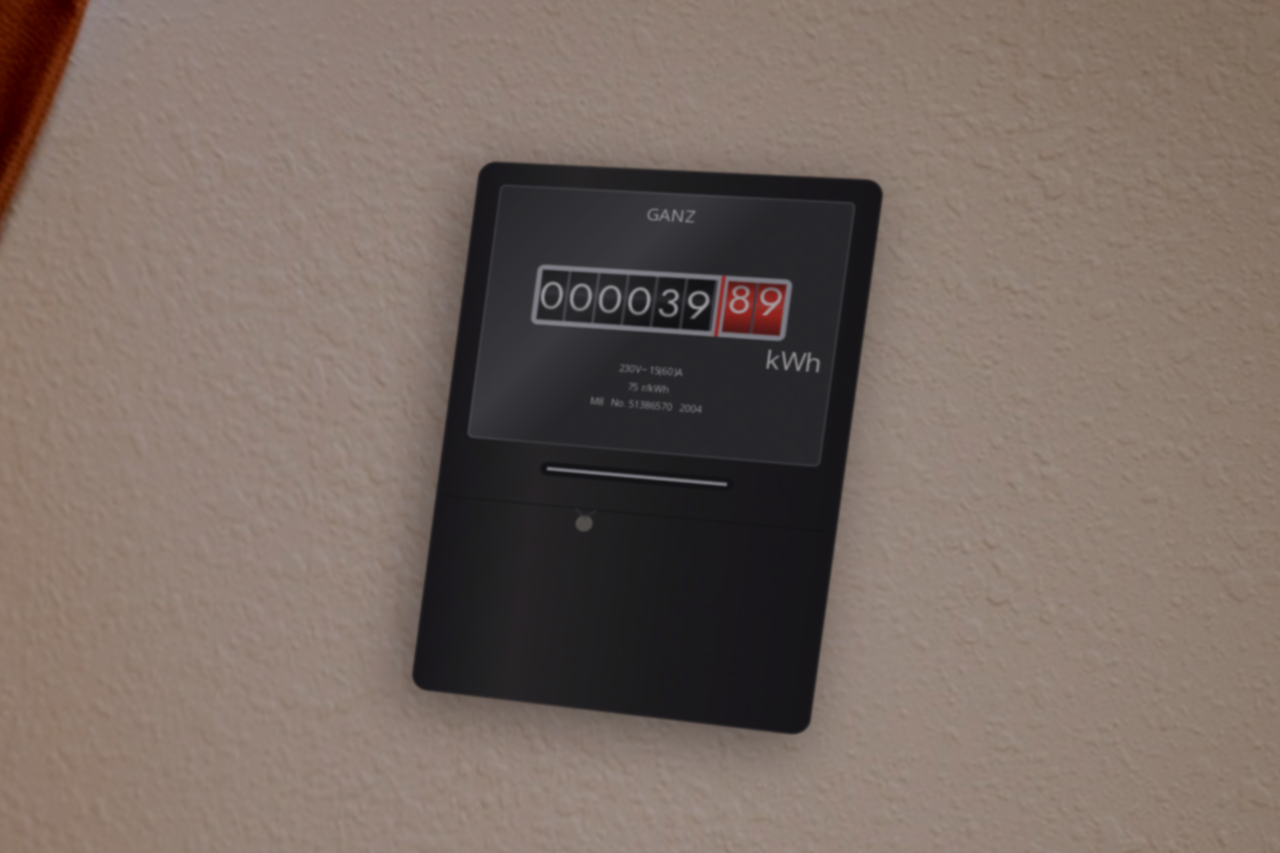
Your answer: 39.89,kWh
